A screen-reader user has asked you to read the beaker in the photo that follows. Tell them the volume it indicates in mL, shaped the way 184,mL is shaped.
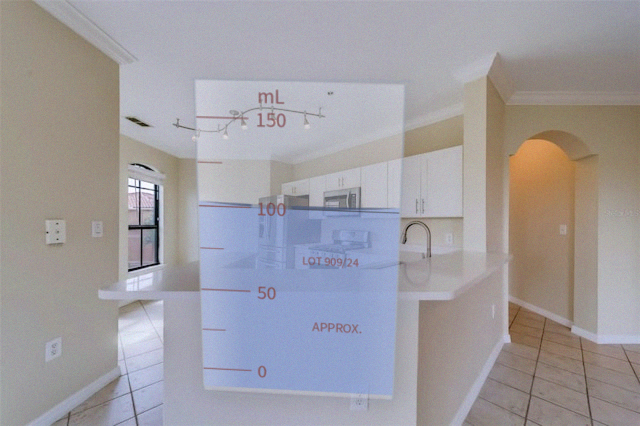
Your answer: 100,mL
